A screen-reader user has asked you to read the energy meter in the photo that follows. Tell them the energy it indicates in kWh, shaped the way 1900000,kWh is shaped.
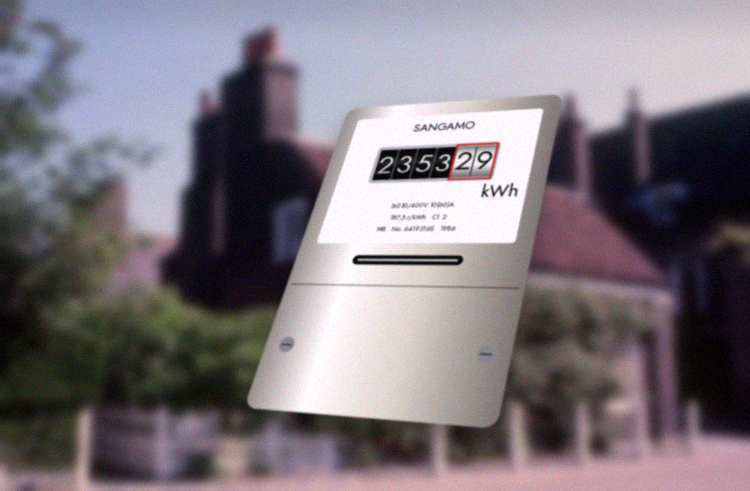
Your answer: 2353.29,kWh
